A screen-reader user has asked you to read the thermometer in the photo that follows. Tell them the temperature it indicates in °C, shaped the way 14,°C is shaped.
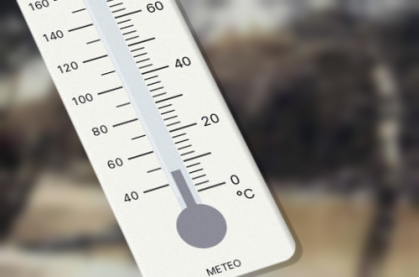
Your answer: 8,°C
